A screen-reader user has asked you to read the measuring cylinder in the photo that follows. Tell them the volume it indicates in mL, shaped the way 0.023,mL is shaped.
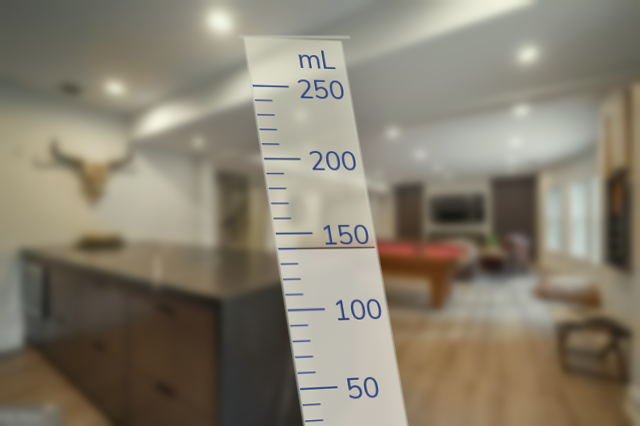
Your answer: 140,mL
